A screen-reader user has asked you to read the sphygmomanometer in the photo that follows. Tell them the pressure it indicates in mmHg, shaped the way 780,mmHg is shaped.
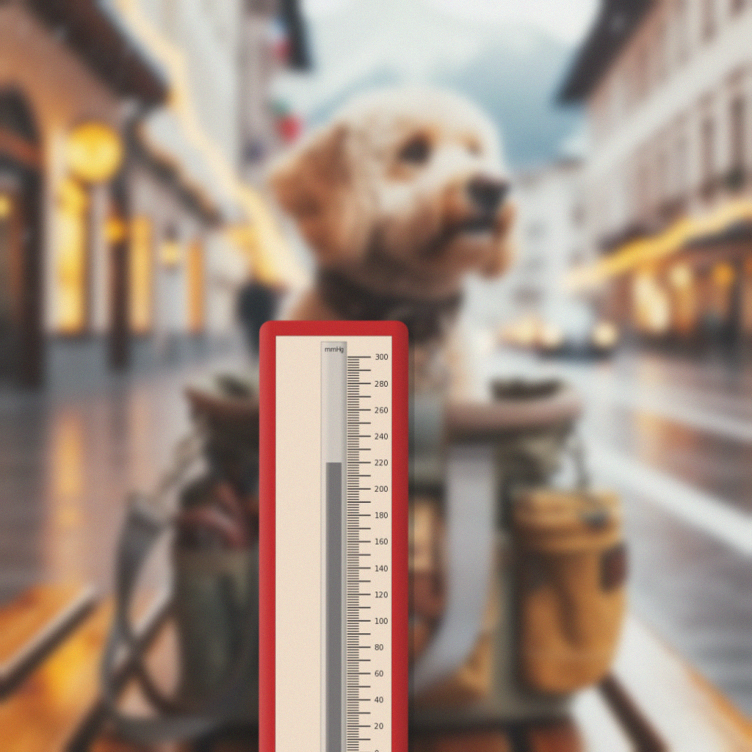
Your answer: 220,mmHg
